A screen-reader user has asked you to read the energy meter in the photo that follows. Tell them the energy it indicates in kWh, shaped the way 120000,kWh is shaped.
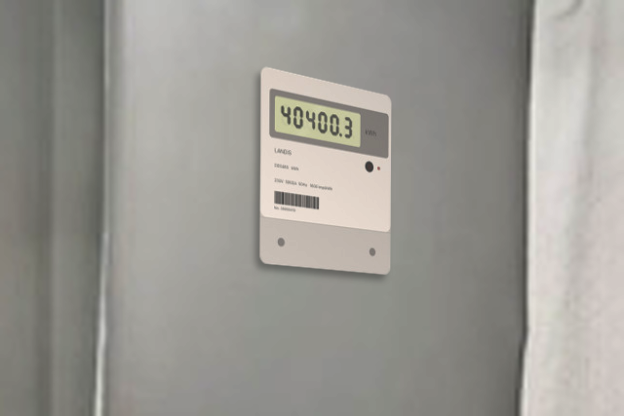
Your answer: 40400.3,kWh
